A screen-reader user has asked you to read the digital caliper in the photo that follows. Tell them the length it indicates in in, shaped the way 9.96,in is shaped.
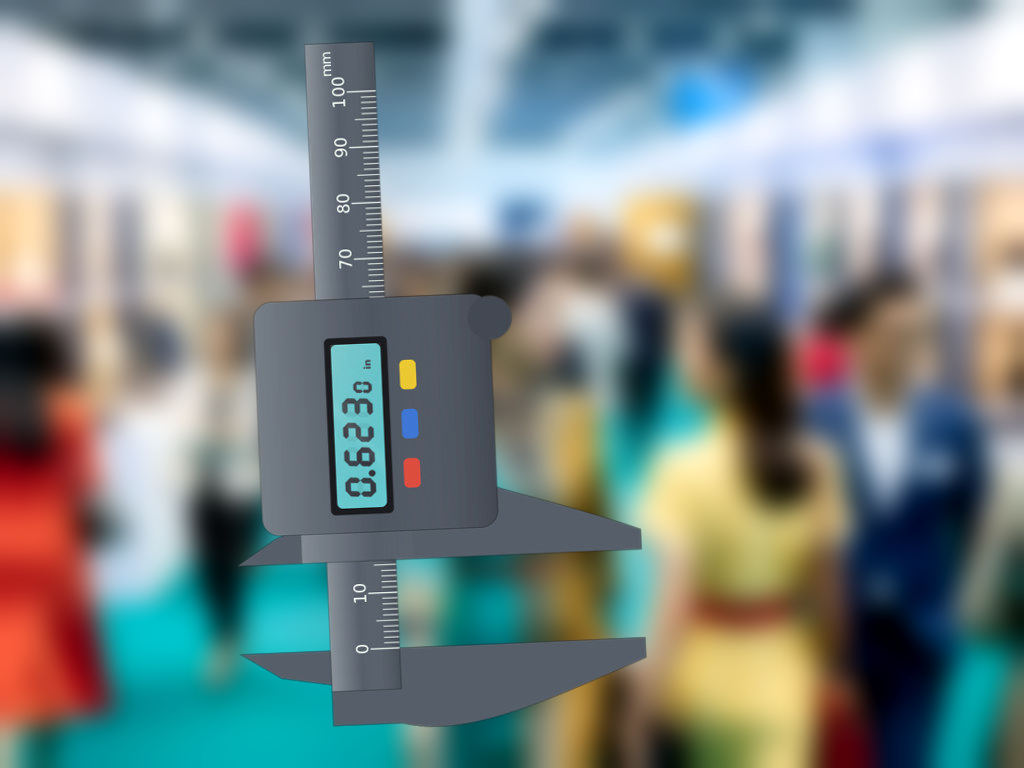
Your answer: 0.6230,in
